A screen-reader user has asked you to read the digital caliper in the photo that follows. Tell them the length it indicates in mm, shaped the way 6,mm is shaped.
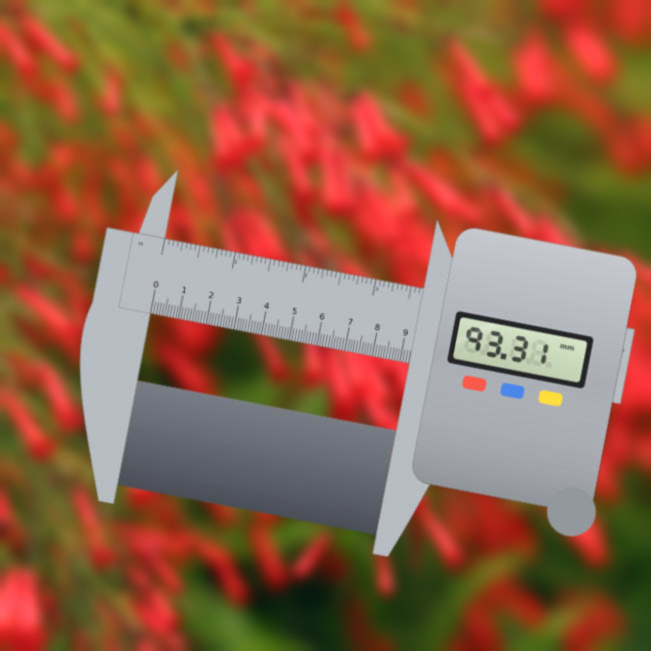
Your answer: 93.31,mm
